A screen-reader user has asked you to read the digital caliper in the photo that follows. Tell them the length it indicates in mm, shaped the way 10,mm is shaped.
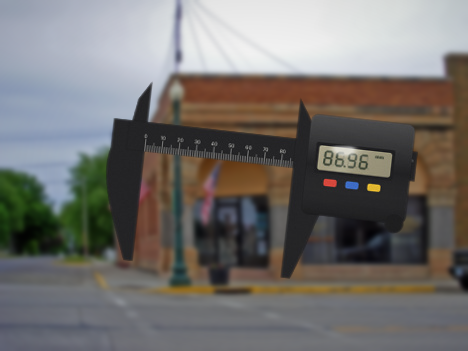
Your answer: 86.96,mm
